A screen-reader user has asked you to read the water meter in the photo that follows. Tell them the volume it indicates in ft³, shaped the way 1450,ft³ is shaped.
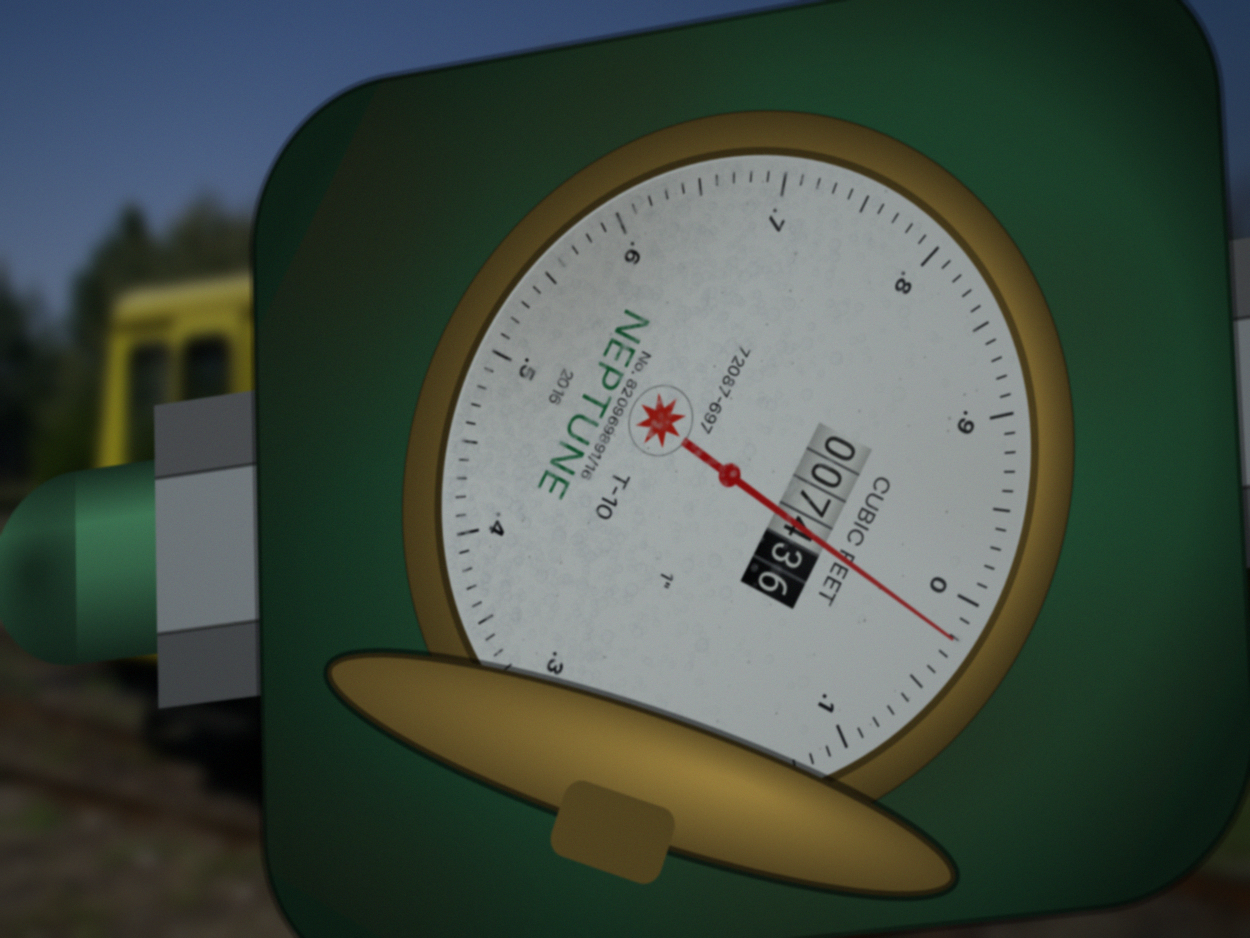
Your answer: 7436.02,ft³
